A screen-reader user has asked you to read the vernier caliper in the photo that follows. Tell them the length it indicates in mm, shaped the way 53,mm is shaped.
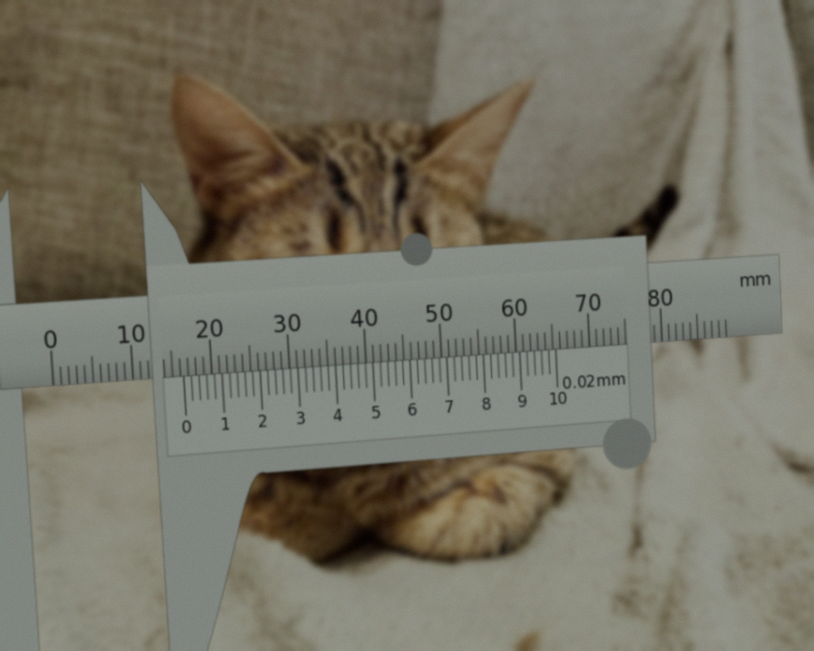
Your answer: 16.4,mm
